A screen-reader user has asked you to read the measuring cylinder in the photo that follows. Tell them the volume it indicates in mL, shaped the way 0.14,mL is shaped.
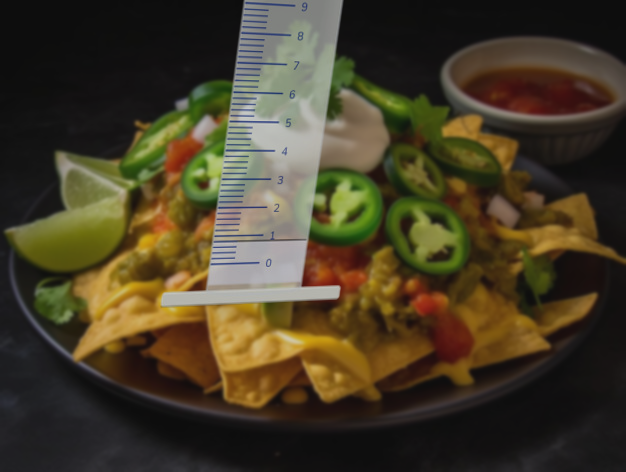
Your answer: 0.8,mL
